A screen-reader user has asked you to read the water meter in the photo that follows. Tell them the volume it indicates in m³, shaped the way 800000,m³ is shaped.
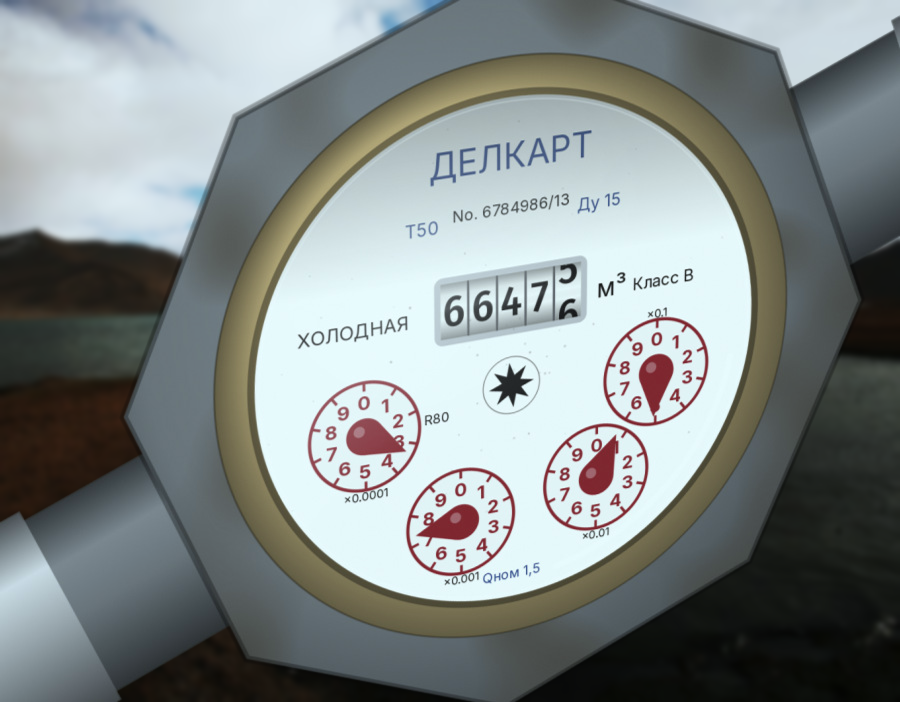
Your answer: 66475.5073,m³
